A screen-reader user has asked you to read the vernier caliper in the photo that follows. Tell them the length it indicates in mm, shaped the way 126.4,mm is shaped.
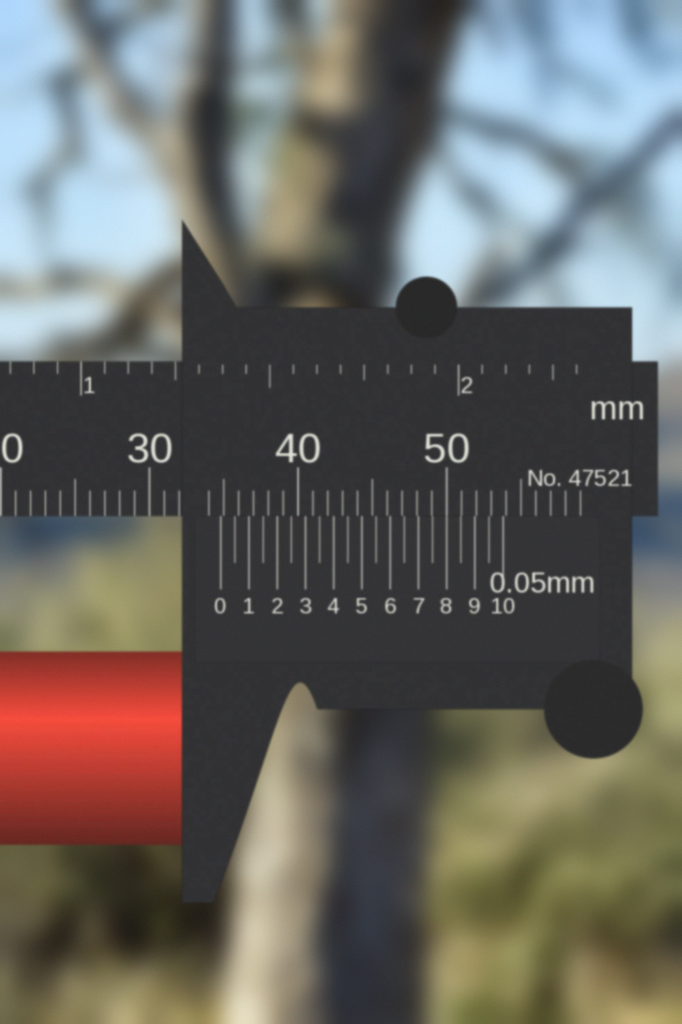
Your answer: 34.8,mm
